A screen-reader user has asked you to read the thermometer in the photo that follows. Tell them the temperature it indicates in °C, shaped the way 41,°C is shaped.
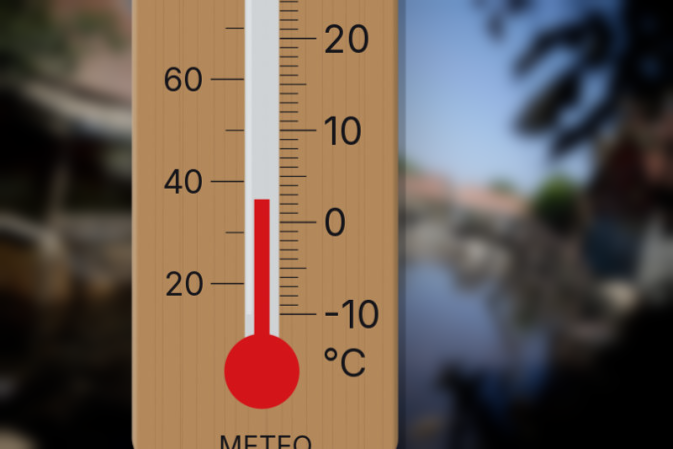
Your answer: 2.5,°C
